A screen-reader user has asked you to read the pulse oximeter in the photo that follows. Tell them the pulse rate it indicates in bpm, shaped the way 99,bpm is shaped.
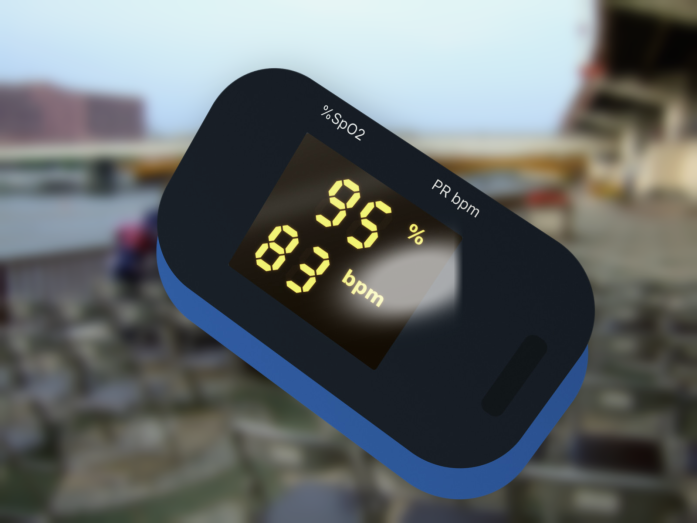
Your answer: 83,bpm
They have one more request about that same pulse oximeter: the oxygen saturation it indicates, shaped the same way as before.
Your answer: 95,%
